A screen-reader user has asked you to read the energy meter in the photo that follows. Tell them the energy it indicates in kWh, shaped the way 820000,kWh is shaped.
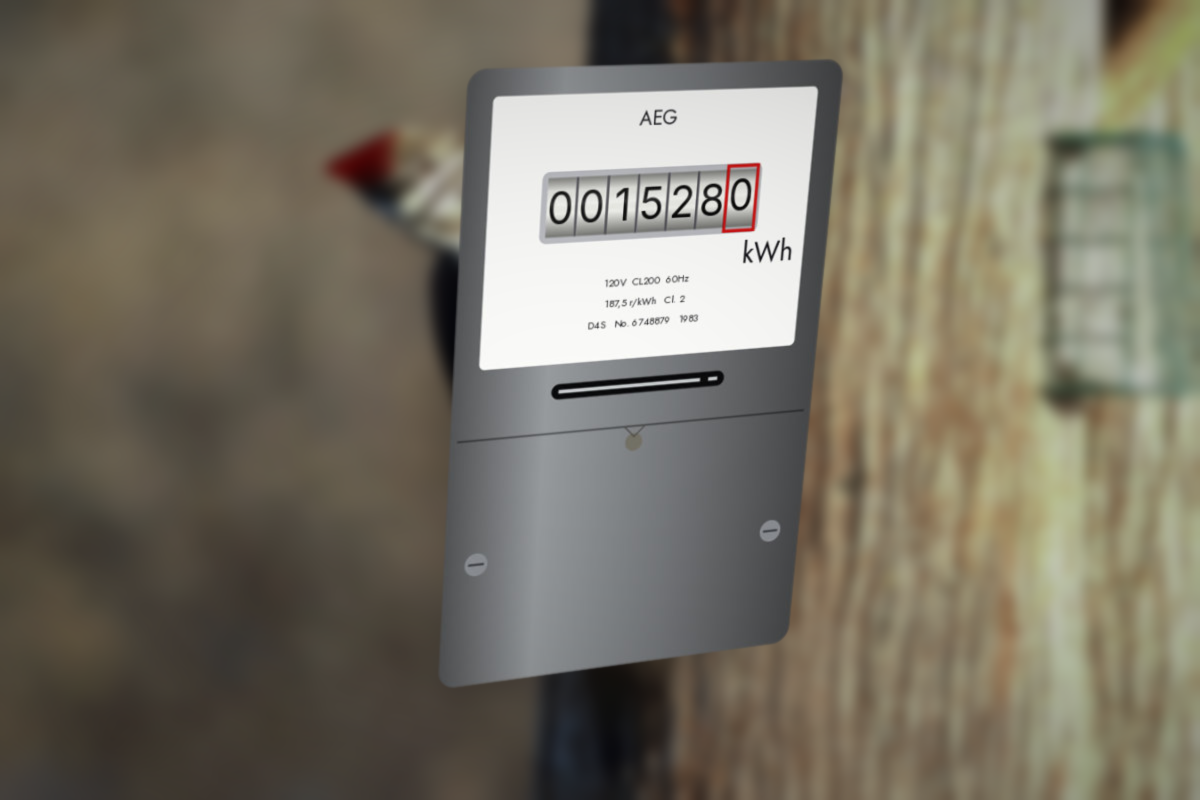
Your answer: 1528.0,kWh
